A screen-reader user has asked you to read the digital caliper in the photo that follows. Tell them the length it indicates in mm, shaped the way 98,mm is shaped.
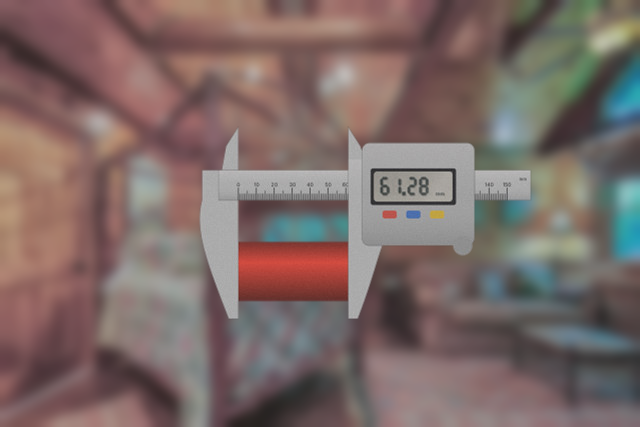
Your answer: 61.28,mm
